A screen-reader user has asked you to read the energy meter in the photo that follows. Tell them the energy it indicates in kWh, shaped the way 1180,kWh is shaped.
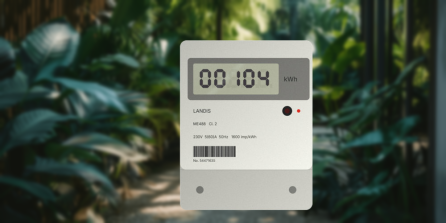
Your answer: 104,kWh
